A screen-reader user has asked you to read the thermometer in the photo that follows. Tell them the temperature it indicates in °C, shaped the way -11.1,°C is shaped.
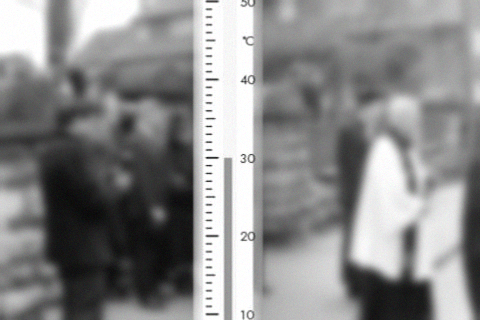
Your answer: 30,°C
